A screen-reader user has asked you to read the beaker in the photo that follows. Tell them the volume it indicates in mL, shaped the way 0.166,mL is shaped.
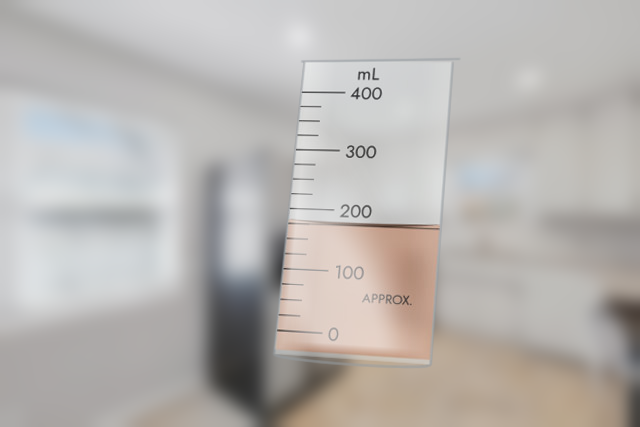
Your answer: 175,mL
